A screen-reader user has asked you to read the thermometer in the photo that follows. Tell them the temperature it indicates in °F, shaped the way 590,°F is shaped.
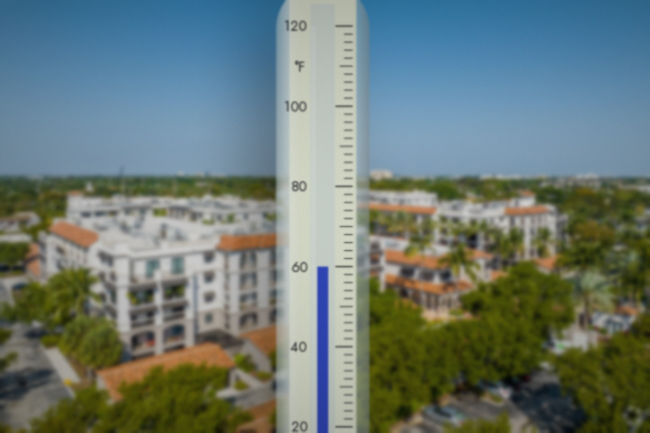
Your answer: 60,°F
